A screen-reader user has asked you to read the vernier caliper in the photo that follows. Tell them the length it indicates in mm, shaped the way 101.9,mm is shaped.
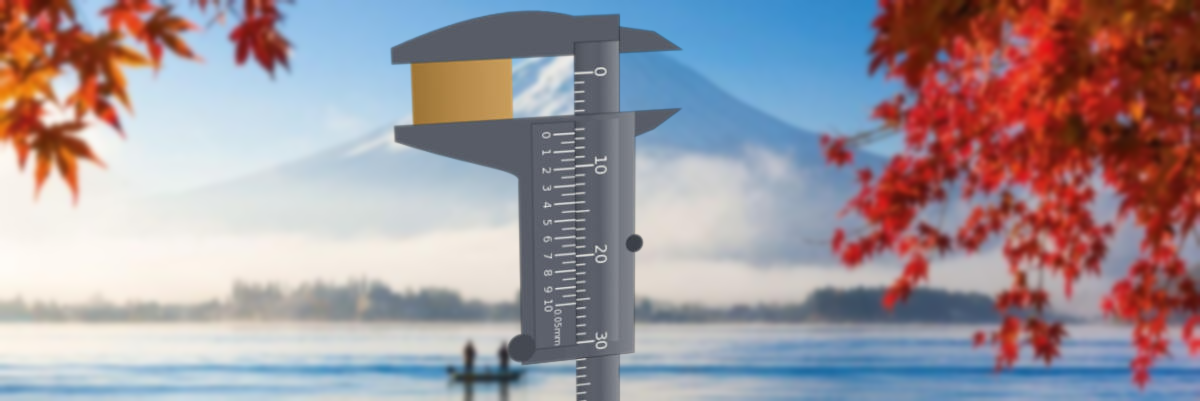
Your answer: 6.4,mm
